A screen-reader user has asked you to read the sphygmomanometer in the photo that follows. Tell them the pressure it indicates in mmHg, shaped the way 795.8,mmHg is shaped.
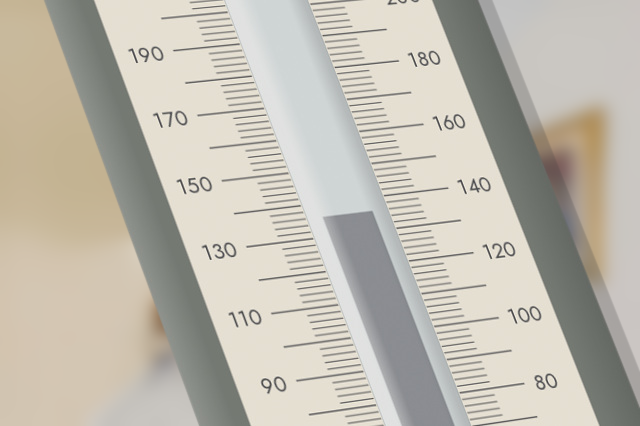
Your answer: 136,mmHg
